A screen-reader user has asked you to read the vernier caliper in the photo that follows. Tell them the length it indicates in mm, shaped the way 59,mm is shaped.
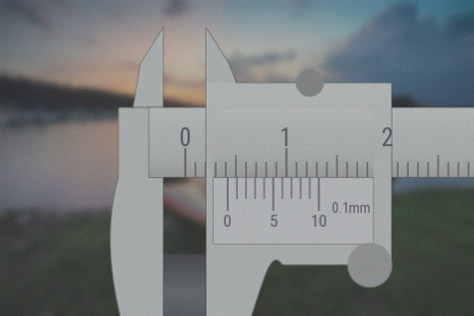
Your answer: 4.2,mm
